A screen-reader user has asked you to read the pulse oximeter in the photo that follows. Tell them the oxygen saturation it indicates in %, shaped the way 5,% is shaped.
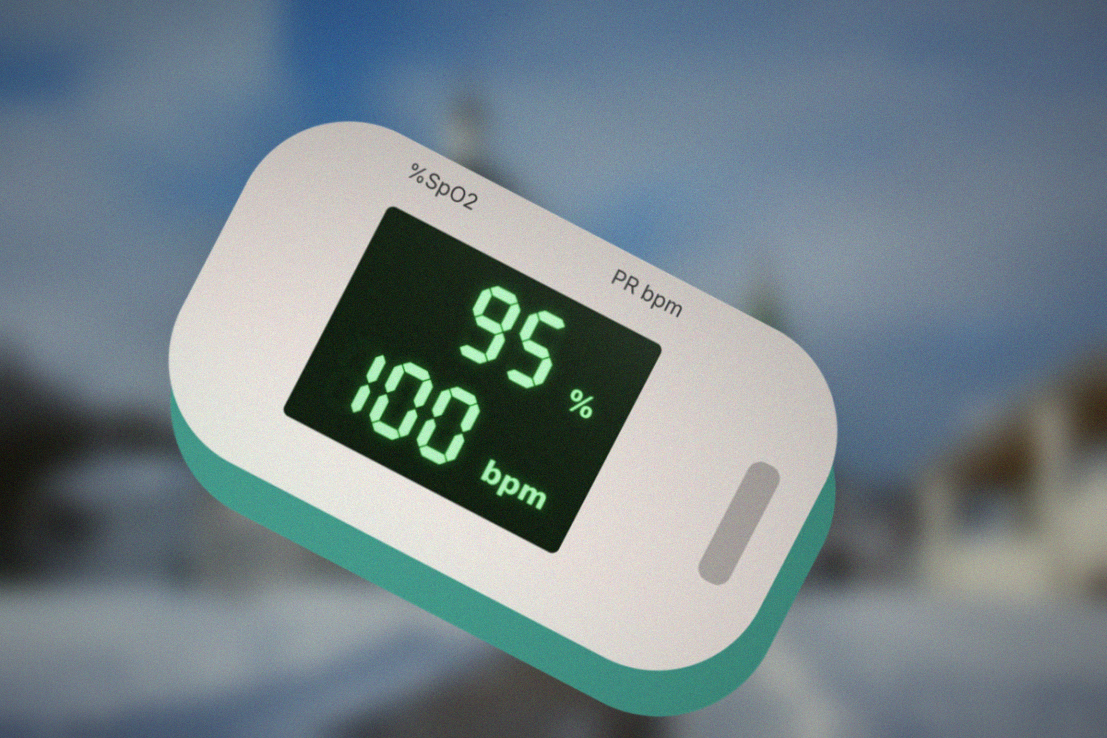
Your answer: 95,%
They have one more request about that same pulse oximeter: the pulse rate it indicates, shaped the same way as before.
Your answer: 100,bpm
